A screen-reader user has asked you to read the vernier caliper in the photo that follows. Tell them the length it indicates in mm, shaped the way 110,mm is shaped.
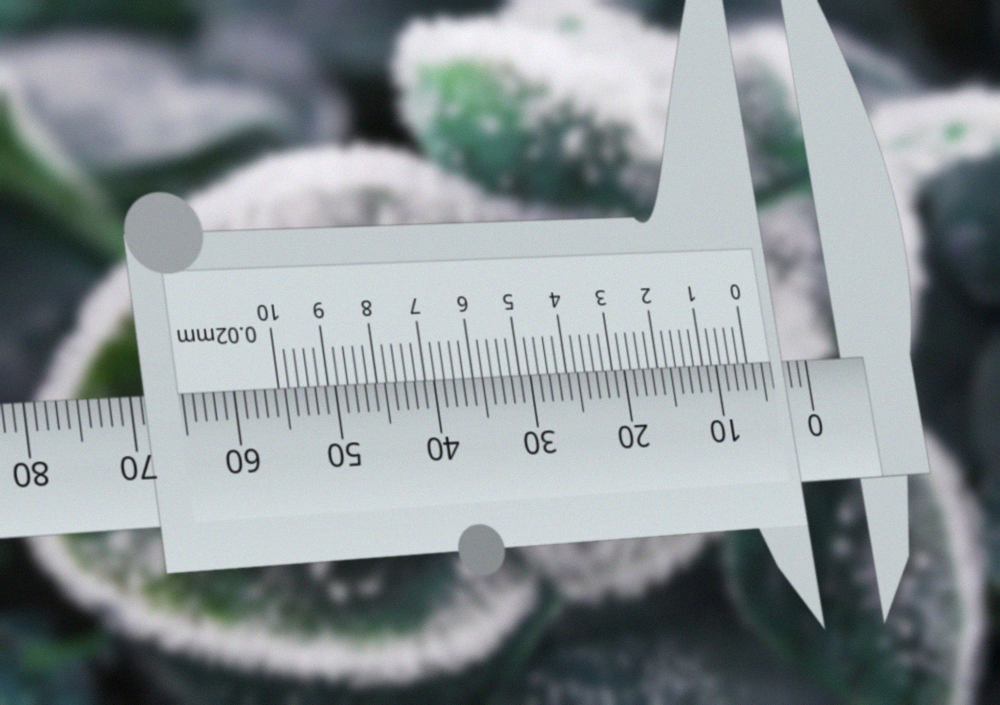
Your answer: 6.6,mm
